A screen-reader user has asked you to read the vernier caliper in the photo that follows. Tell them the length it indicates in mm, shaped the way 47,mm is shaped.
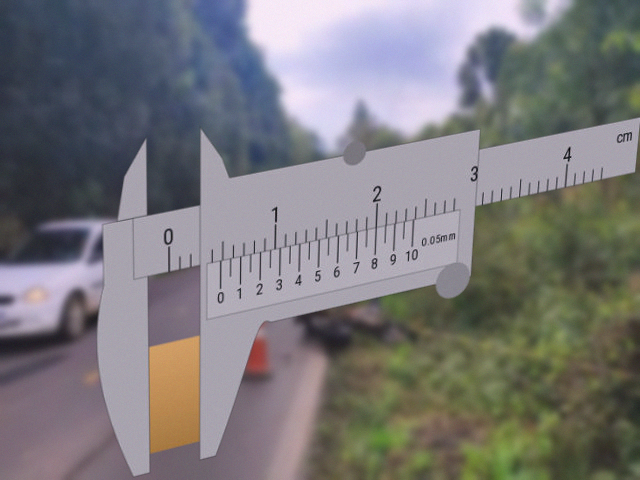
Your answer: 4.8,mm
